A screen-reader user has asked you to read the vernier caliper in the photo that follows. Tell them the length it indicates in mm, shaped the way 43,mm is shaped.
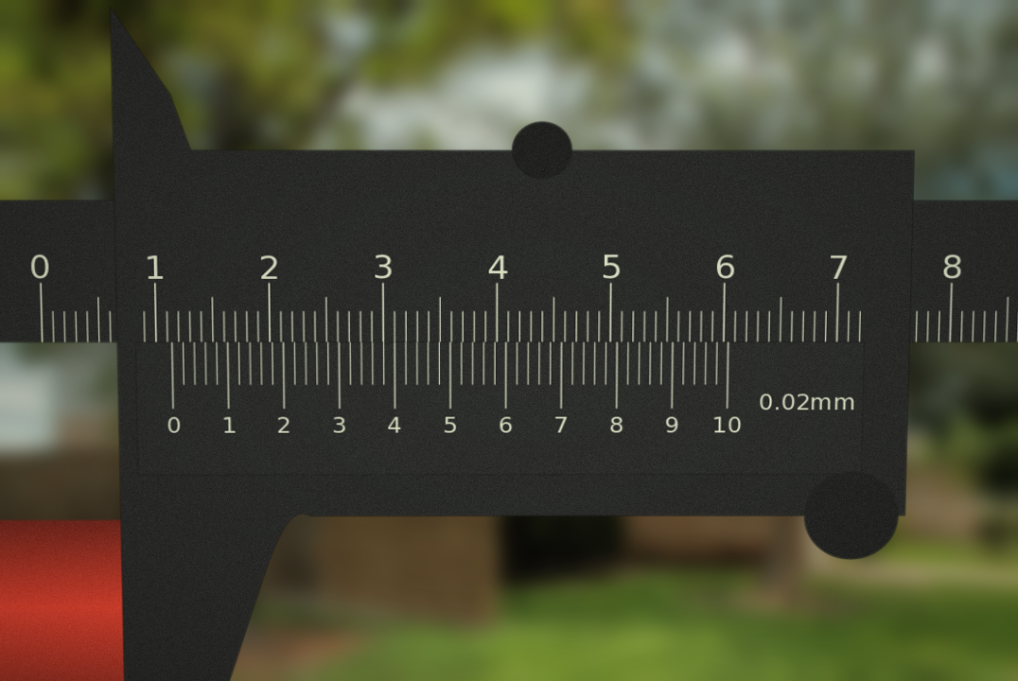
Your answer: 11.4,mm
